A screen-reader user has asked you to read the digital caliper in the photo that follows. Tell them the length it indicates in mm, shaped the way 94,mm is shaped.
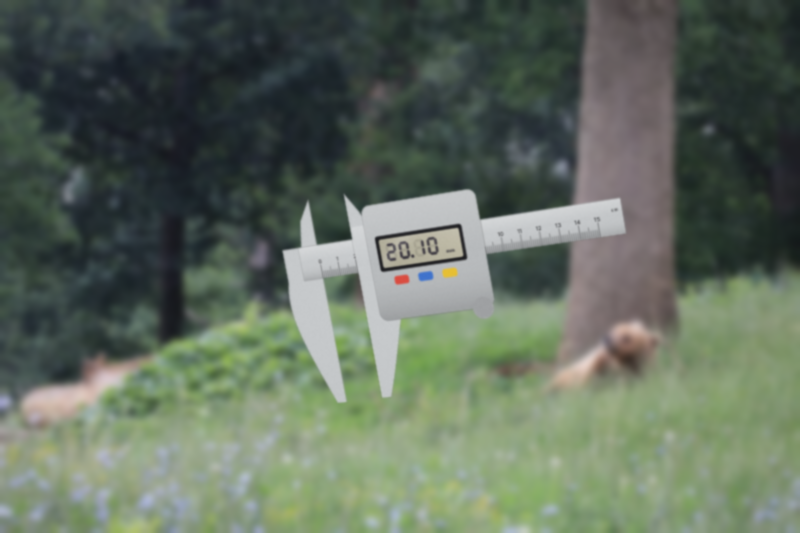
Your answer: 20.10,mm
